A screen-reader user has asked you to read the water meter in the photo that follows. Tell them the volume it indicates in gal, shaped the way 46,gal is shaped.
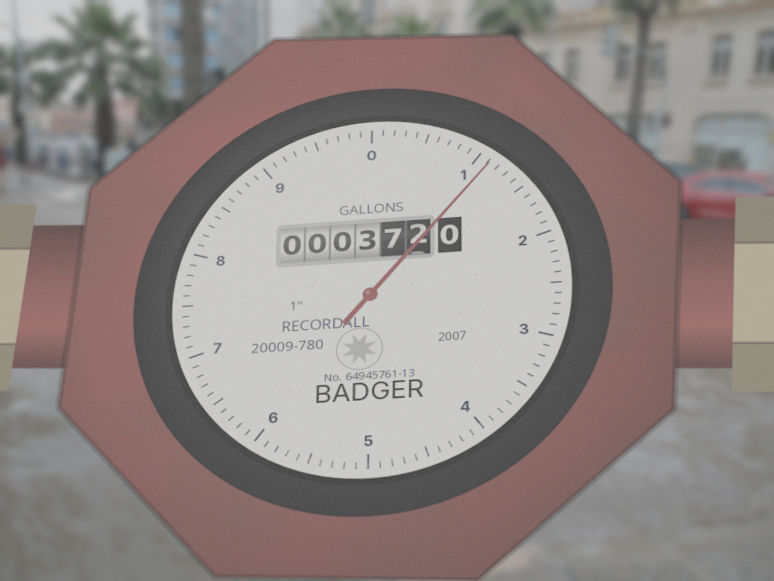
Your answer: 3721.1,gal
